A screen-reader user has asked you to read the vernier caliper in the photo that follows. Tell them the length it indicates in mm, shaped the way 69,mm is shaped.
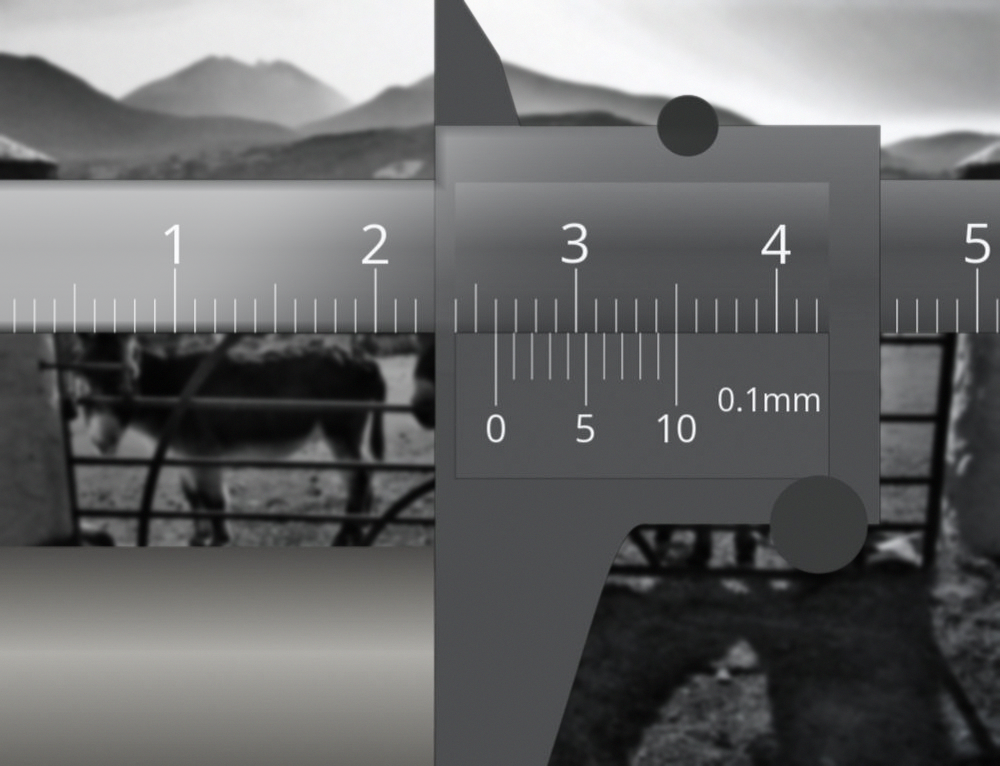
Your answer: 26.0,mm
